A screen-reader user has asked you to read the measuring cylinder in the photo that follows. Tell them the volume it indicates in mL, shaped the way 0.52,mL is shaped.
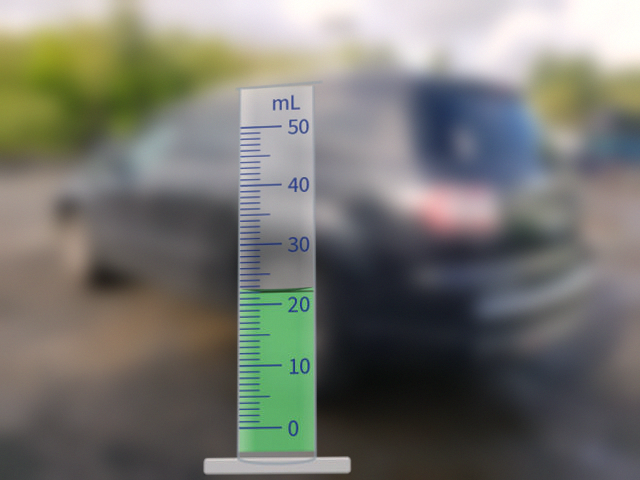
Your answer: 22,mL
